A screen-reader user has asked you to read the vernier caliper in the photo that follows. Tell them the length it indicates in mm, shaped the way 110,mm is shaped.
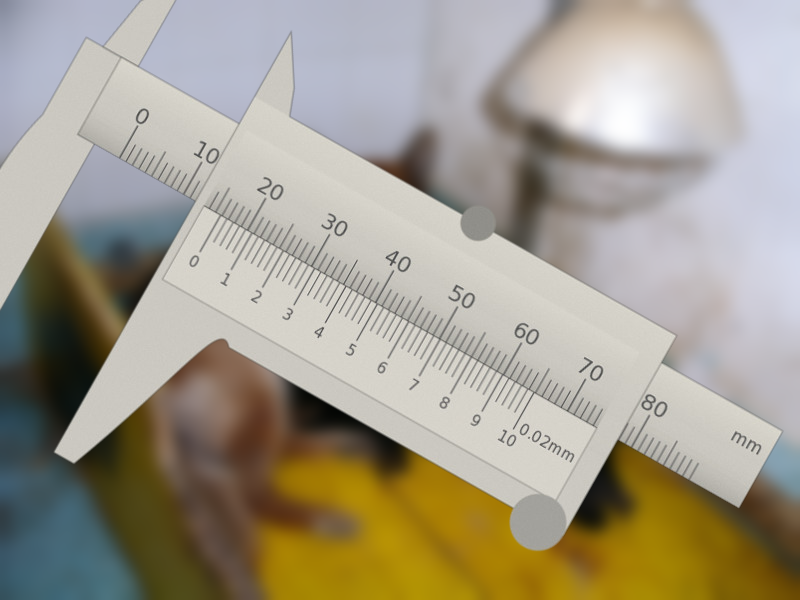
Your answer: 15.8,mm
